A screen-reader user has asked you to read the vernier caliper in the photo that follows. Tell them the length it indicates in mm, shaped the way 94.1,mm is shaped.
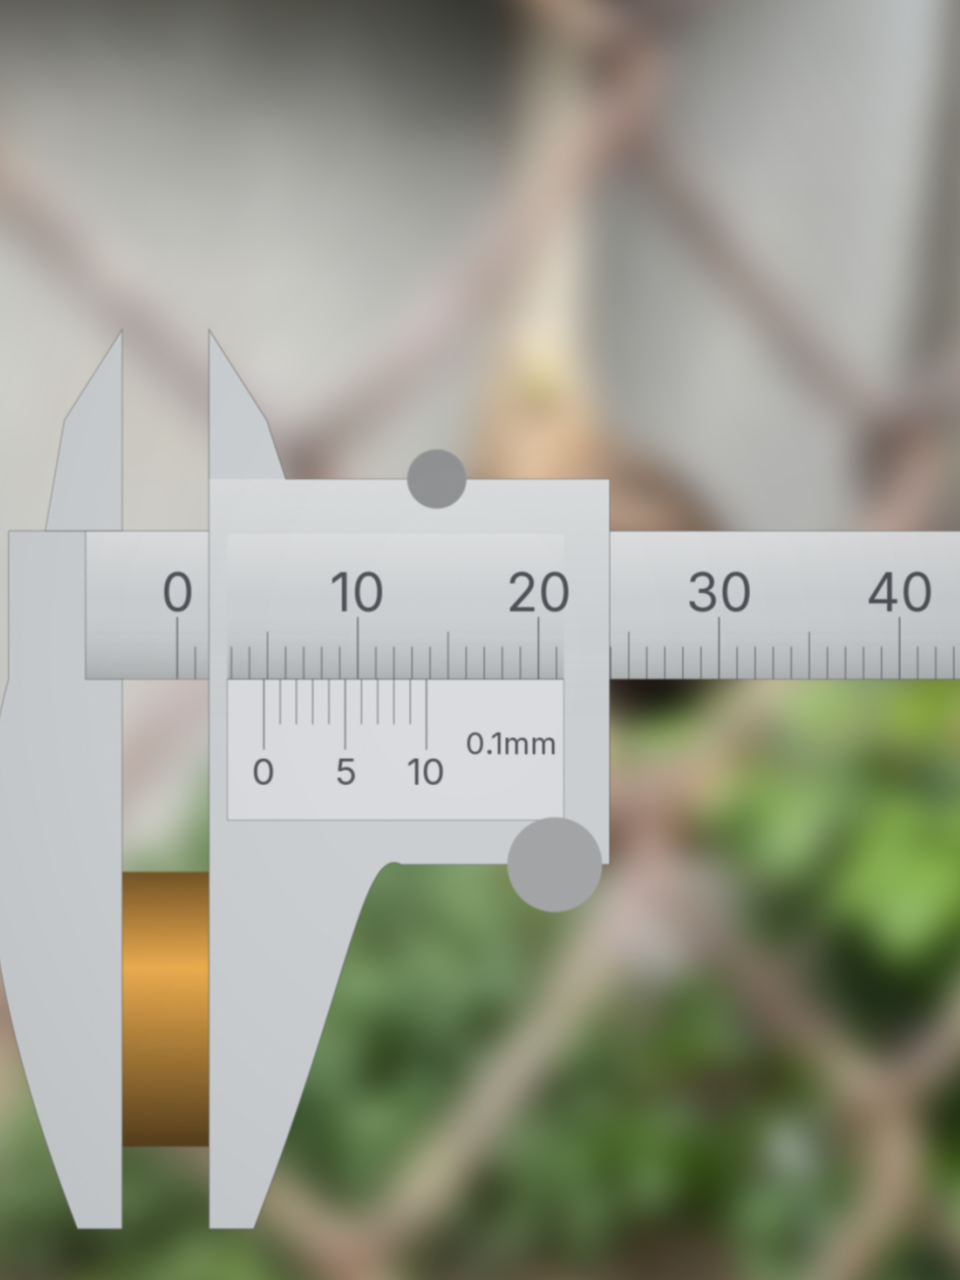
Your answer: 4.8,mm
